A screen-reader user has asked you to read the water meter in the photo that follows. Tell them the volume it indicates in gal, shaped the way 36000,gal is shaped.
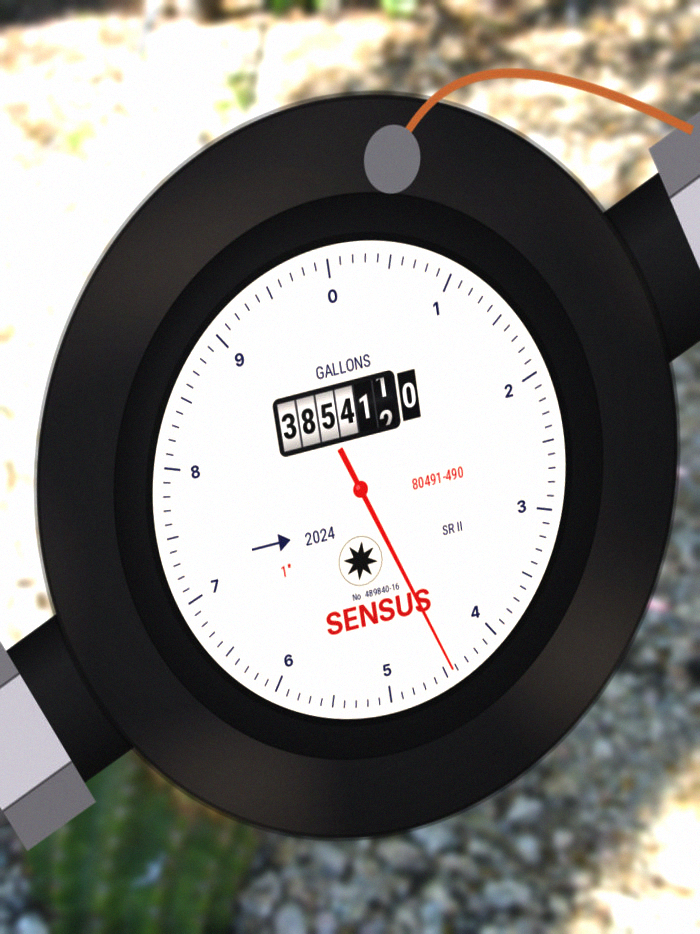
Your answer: 3854114.4,gal
